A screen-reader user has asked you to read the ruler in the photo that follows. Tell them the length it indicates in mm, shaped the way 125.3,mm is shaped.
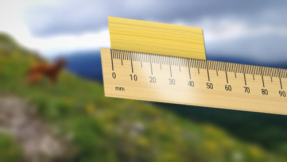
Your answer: 50,mm
